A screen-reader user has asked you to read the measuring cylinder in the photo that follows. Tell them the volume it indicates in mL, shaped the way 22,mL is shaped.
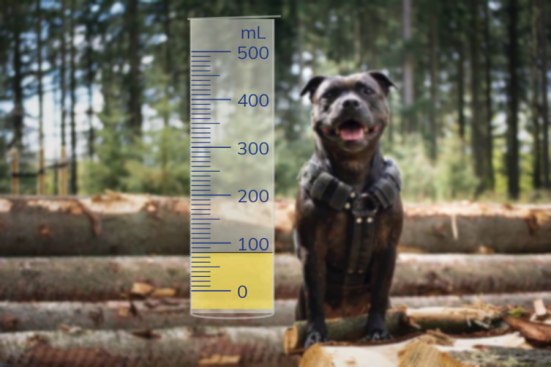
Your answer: 80,mL
